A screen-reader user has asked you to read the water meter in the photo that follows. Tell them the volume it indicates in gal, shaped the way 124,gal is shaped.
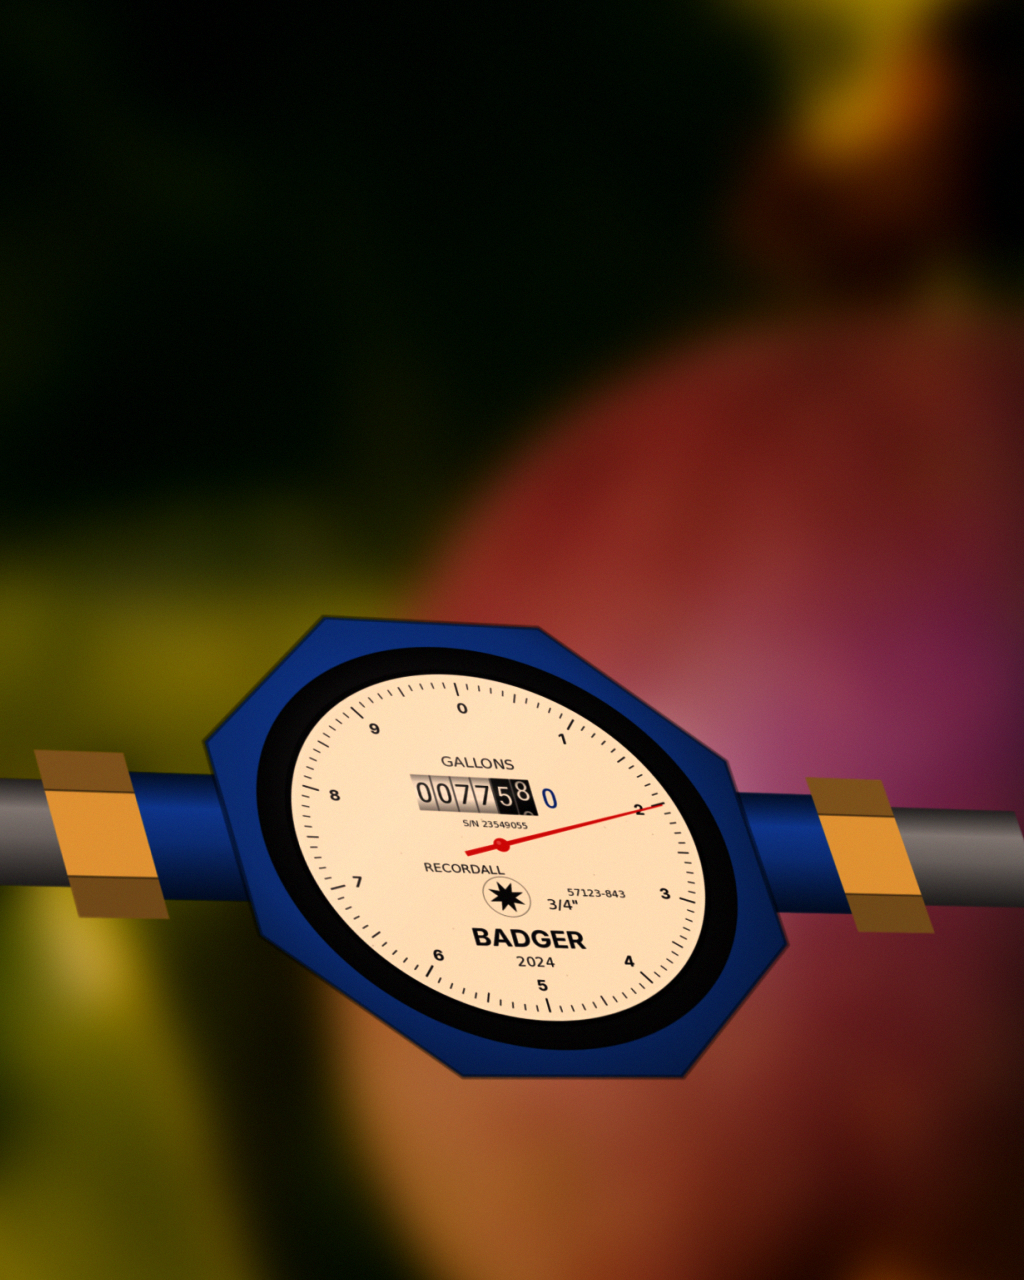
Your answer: 77582.0,gal
